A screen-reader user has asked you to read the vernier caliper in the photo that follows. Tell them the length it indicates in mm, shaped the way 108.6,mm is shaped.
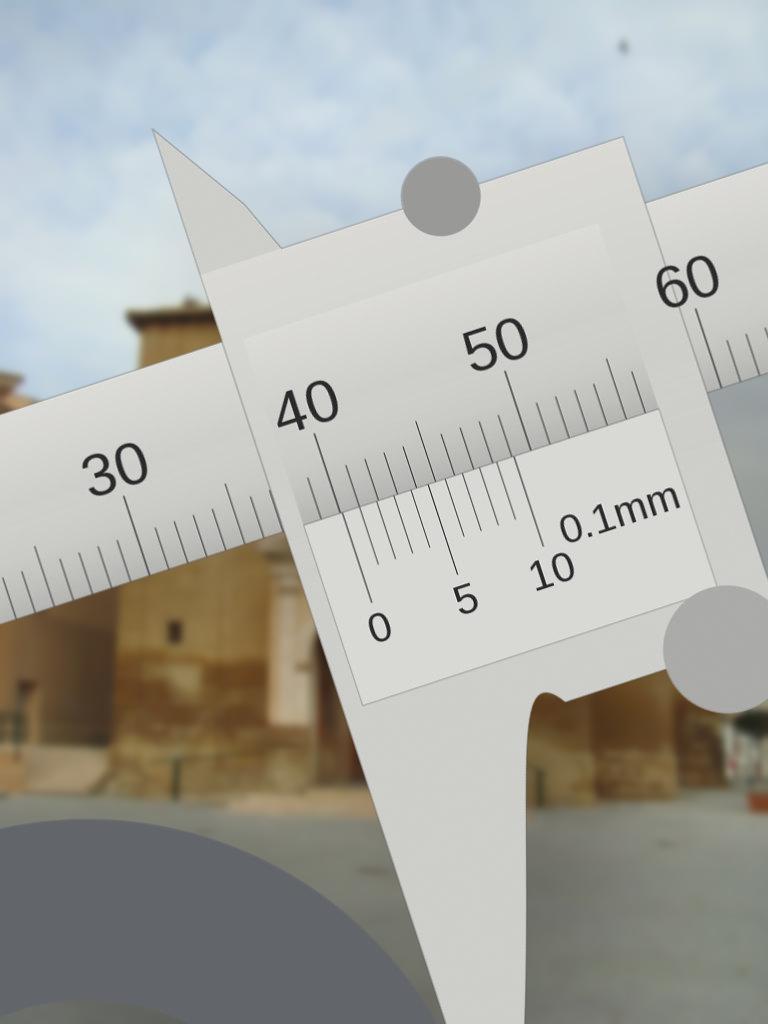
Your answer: 40.1,mm
